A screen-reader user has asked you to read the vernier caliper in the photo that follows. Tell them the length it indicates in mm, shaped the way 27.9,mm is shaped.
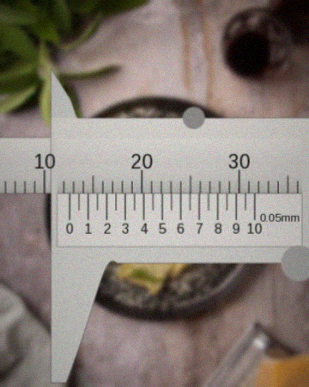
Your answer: 12.6,mm
